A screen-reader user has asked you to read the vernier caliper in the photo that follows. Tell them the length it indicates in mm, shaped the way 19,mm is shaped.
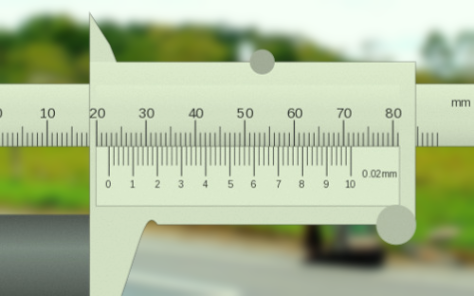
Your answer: 22.5,mm
